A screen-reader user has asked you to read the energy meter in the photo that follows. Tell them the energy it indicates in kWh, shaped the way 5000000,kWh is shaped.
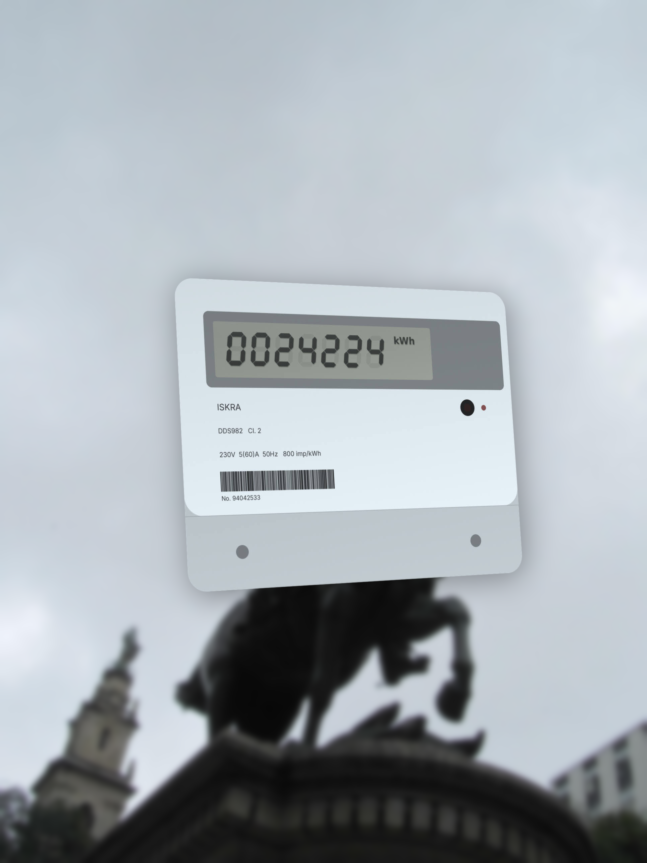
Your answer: 24224,kWh
